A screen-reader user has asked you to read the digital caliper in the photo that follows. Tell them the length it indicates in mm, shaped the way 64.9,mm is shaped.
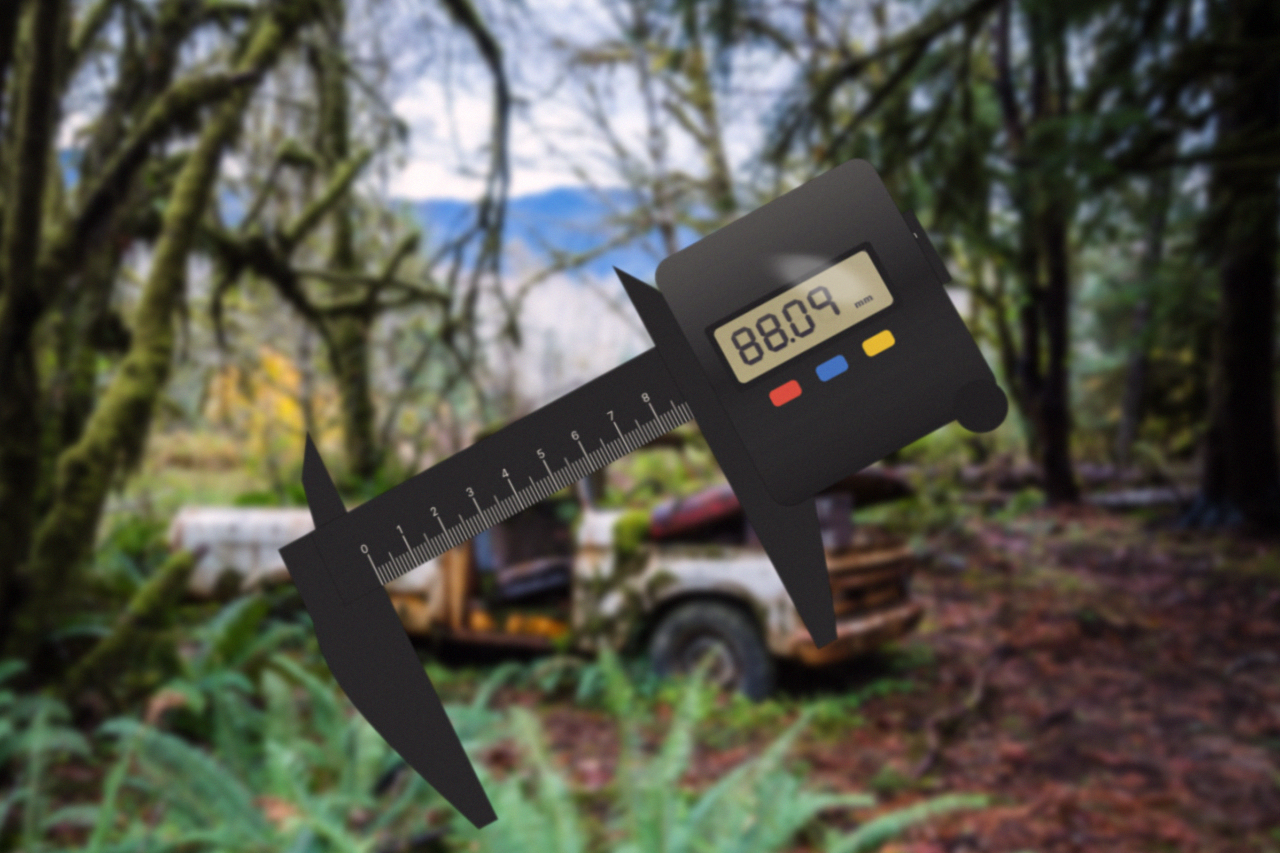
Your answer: 88.09,mm
